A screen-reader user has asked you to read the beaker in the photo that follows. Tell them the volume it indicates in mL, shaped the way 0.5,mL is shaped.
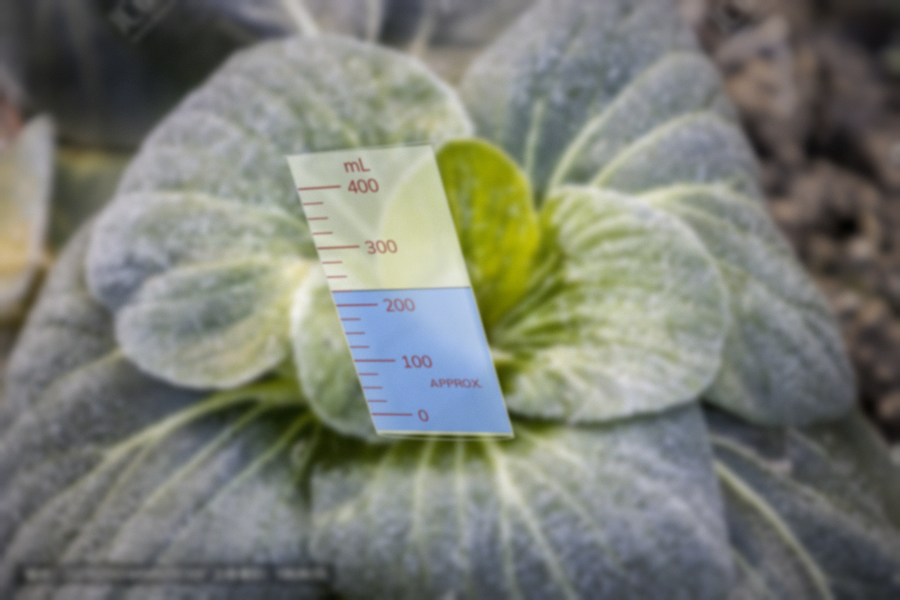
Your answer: 225,mL
